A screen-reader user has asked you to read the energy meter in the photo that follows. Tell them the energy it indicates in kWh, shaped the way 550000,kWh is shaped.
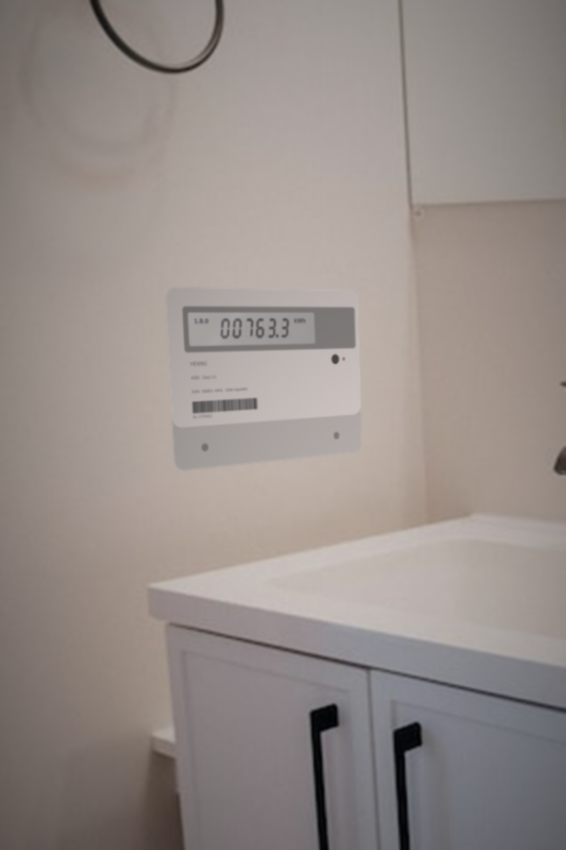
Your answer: 763.3,kWh
